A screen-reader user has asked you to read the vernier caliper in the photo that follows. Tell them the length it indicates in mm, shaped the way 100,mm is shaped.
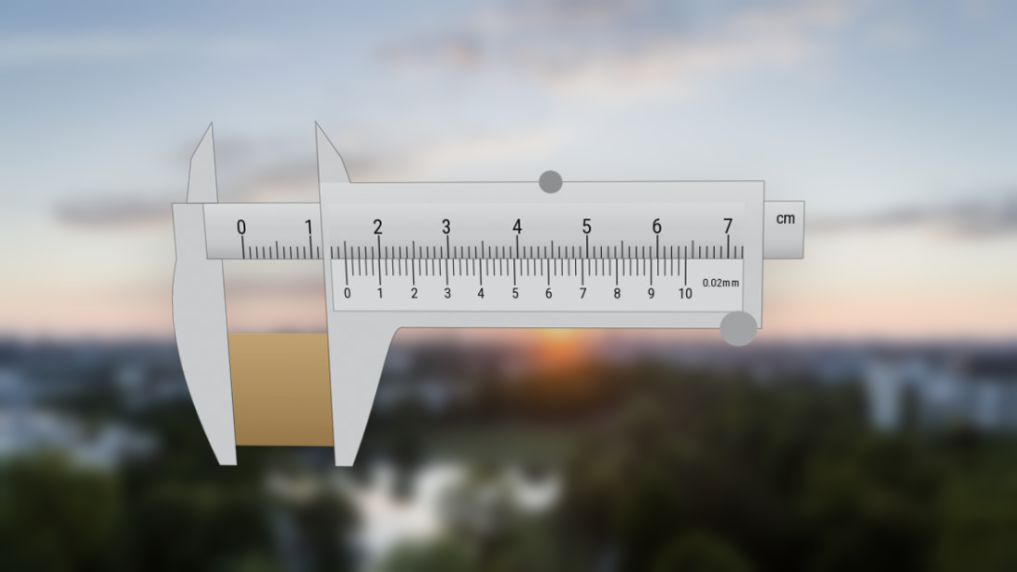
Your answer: 15.0,mm
